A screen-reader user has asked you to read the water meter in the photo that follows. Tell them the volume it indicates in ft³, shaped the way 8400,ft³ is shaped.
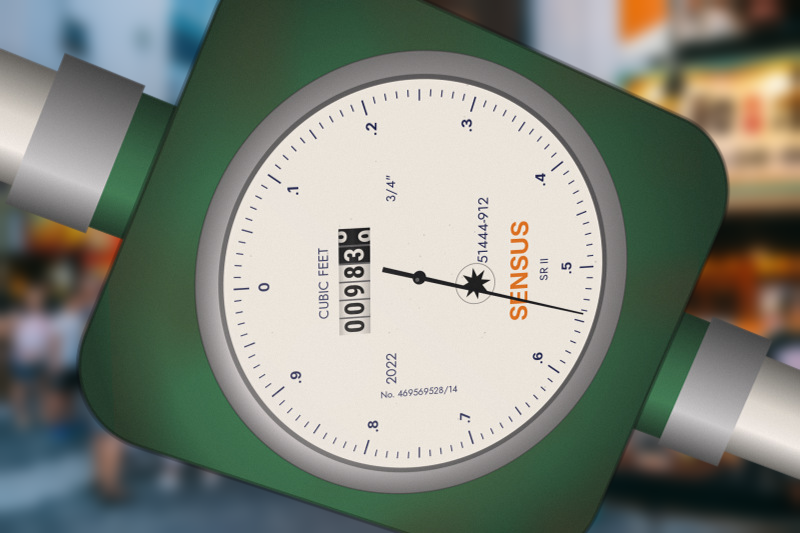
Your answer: 9838.54,ft³
